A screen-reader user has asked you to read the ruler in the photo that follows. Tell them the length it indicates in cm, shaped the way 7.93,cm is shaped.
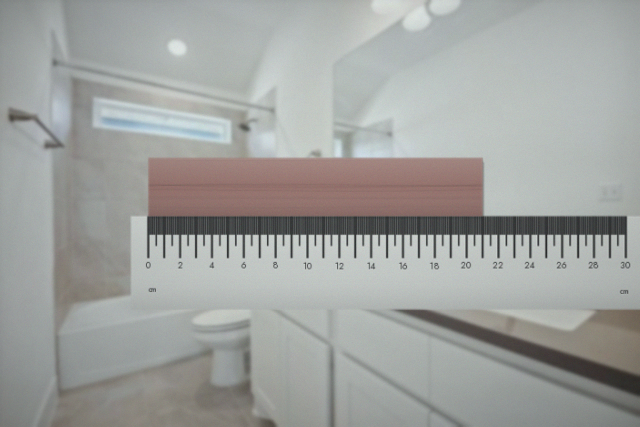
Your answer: 21,cm
